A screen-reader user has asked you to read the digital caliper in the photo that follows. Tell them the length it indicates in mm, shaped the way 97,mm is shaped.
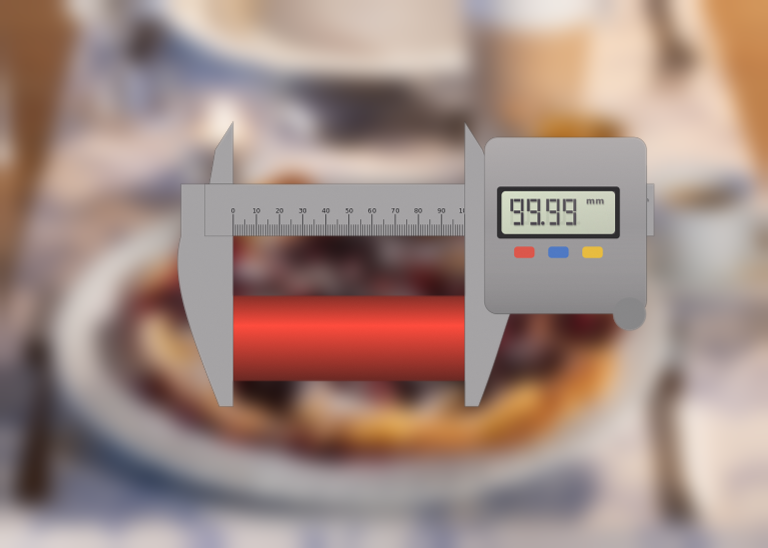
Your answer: 99.99,mm
